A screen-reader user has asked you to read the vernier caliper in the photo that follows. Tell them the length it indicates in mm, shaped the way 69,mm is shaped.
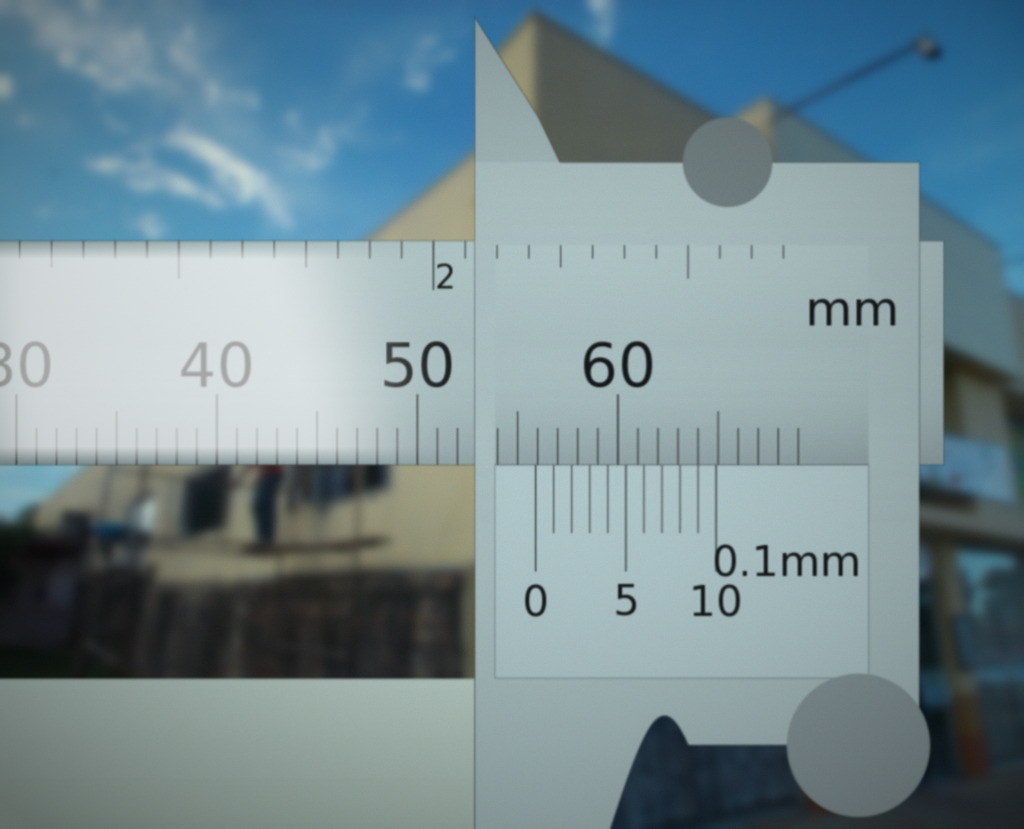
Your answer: 55.9,mm
